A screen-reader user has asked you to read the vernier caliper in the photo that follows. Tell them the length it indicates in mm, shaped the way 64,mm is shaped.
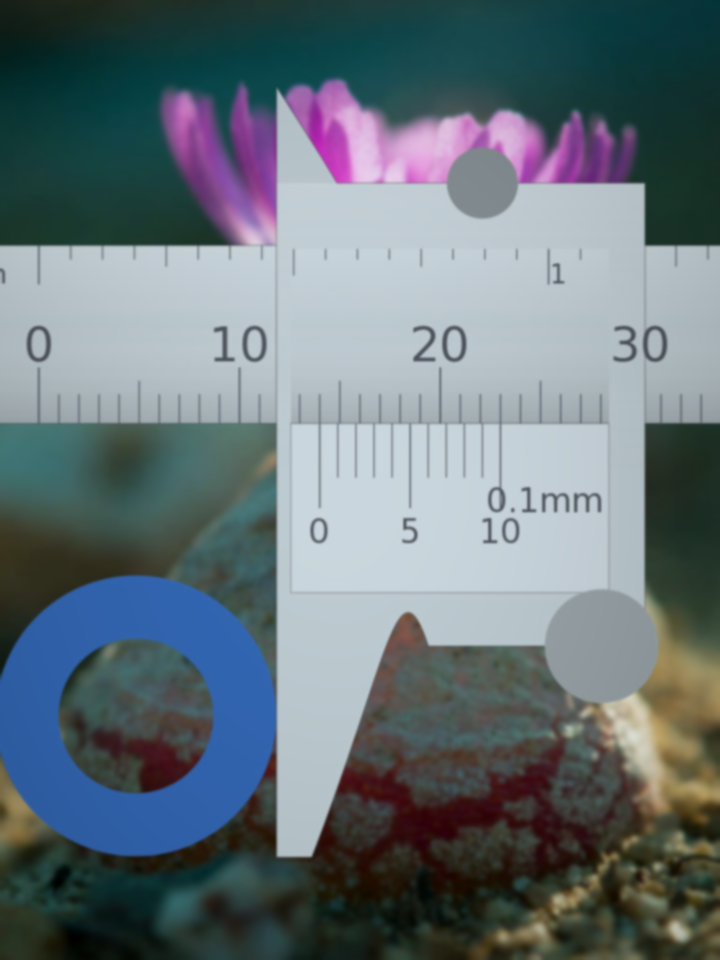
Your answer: 14.0,mm
